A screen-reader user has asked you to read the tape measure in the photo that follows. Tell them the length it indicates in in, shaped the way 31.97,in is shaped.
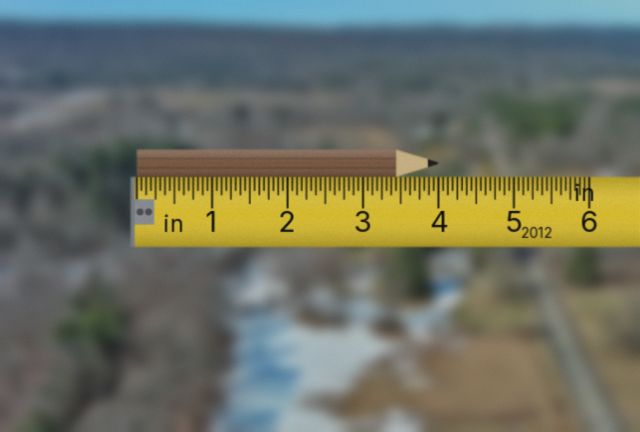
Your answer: 4,in
